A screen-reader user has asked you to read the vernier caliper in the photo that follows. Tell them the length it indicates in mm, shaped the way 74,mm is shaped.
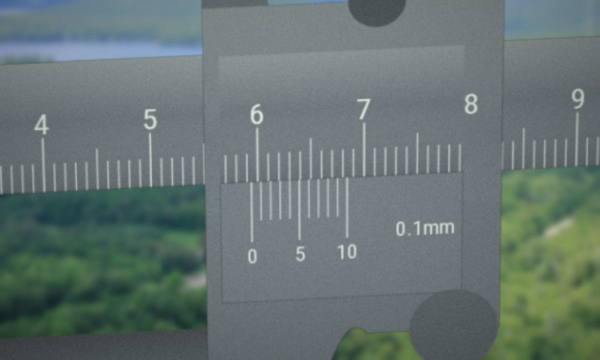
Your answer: 59.4,mm
